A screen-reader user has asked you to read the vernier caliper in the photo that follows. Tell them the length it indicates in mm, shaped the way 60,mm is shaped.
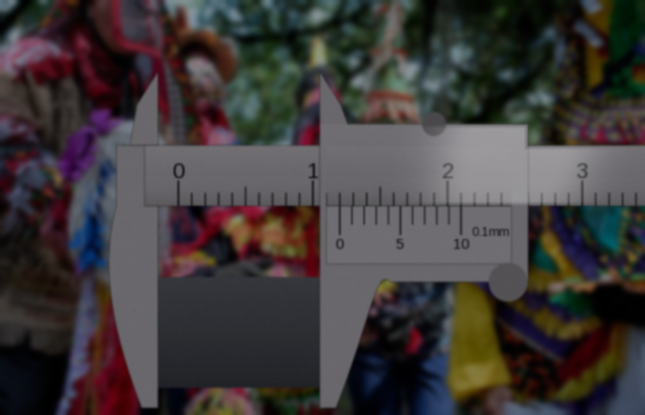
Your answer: 12.0,mm
